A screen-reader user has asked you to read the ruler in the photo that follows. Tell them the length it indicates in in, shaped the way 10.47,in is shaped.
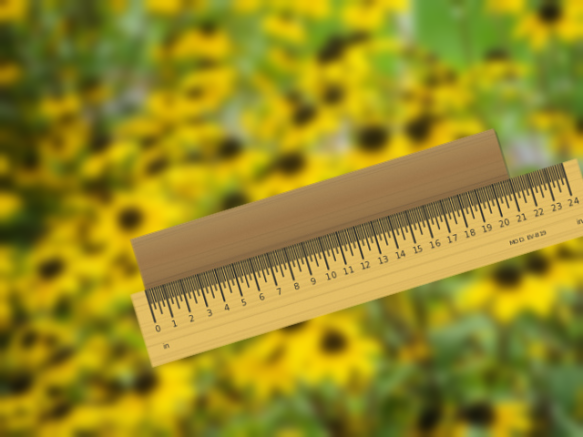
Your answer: 21,in
